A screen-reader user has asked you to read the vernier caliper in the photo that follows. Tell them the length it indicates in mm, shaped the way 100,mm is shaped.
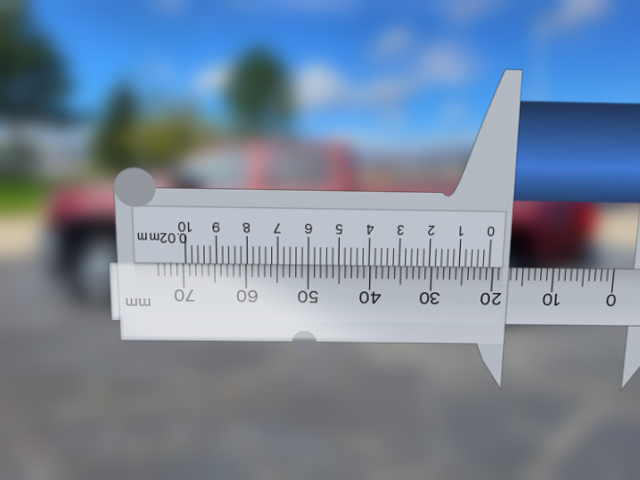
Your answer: 20.6,mm
